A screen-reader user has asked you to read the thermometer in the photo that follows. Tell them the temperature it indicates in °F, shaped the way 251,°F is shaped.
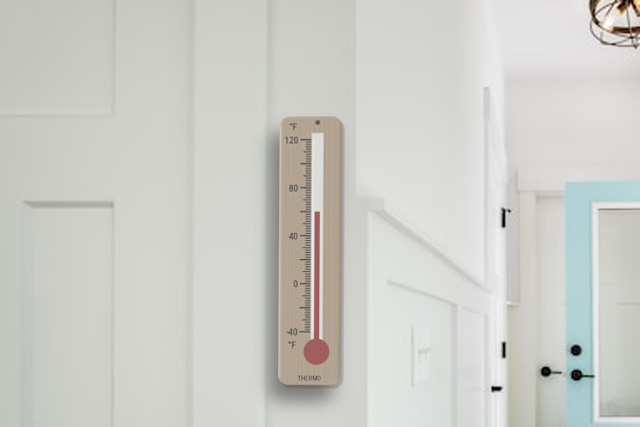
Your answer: 60,°F
